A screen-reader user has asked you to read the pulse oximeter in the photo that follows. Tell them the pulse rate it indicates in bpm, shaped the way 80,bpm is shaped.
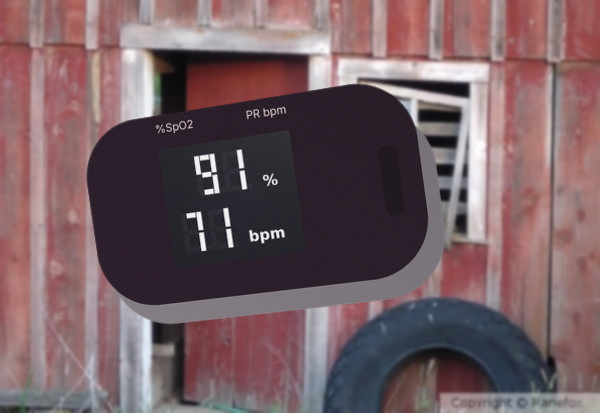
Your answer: 71,bpm
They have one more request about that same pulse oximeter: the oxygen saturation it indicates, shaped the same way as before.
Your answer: 91,%
